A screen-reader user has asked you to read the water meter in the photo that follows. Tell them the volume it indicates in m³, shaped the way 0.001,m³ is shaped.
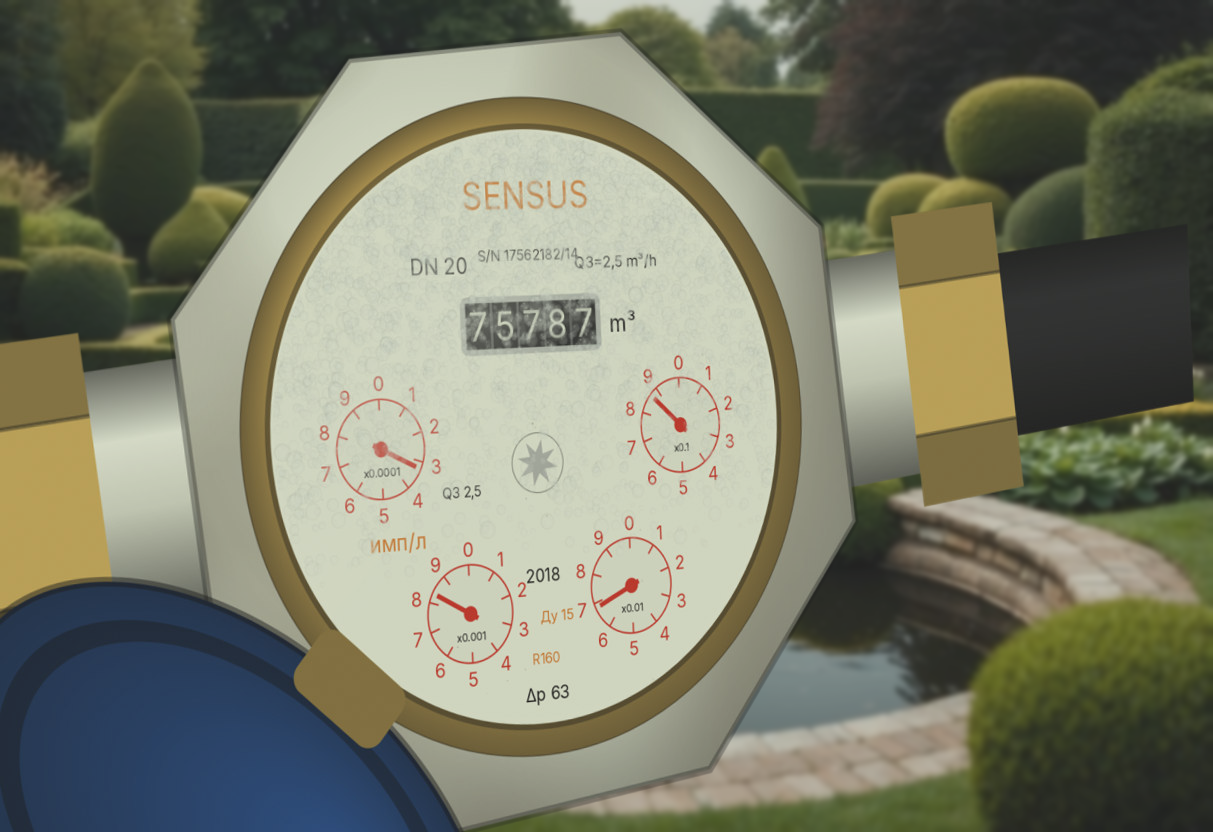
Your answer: 75787.8683,m³
